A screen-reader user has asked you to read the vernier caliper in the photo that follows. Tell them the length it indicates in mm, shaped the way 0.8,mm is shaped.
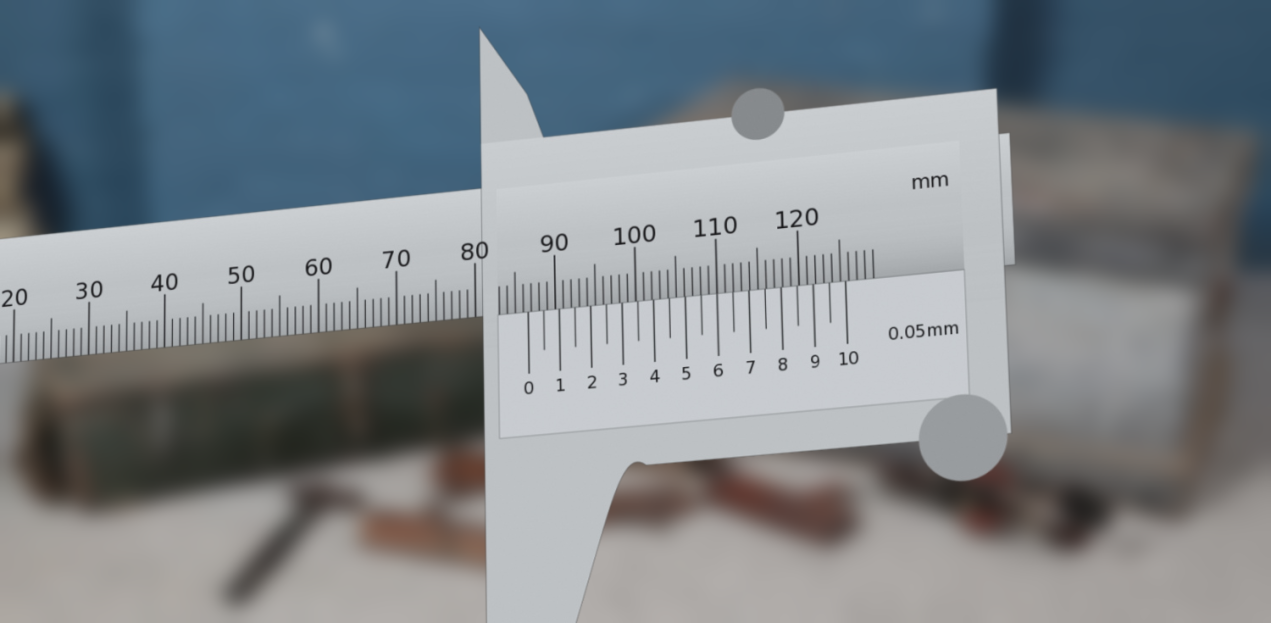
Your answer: 86.6,mm
